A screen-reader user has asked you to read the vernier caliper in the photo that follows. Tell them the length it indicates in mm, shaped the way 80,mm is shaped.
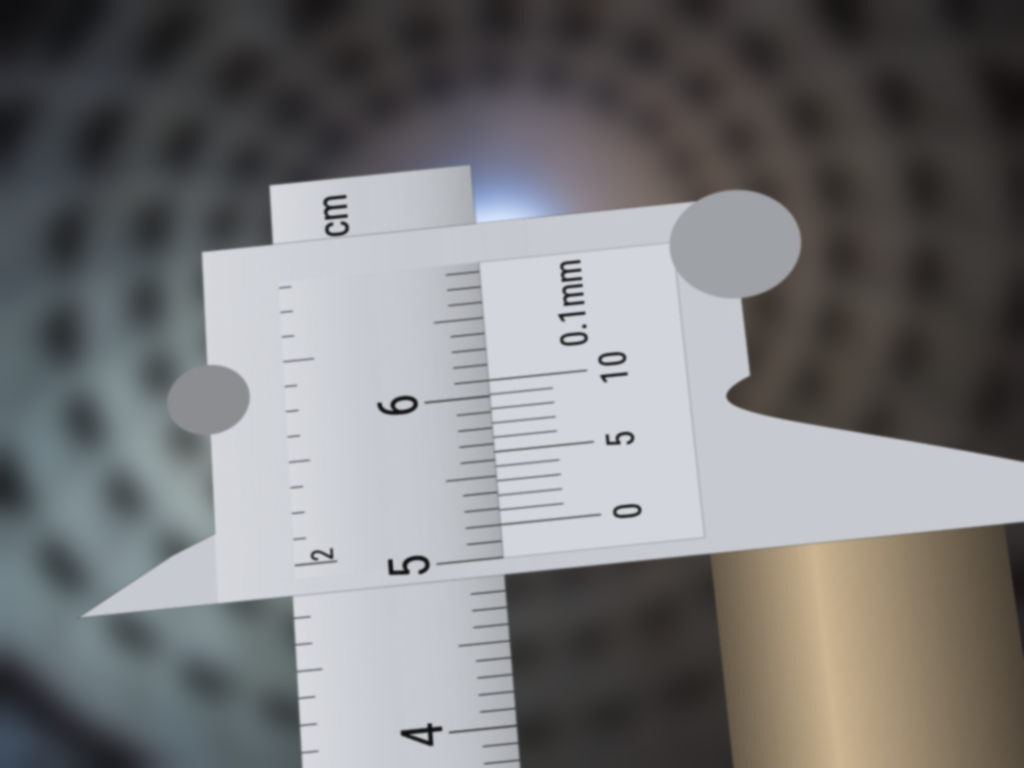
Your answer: 52.0,mm
